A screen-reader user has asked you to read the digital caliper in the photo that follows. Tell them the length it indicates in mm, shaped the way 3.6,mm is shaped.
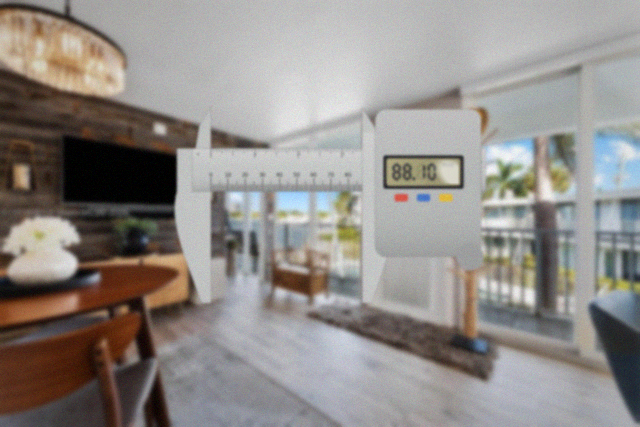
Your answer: 88.10,mm
